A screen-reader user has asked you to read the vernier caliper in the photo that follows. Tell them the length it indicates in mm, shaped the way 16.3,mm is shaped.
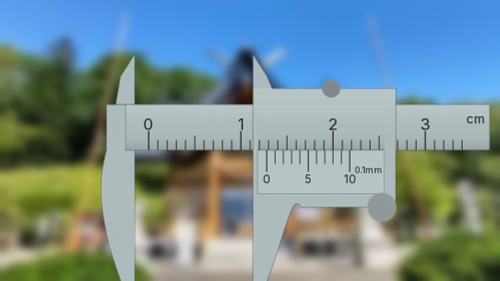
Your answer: 12.8,mm
